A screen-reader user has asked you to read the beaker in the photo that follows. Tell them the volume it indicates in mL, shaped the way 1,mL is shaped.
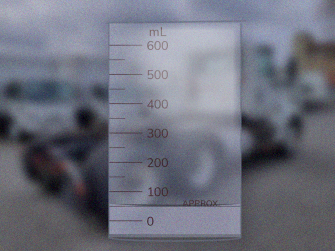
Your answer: 50,mL
